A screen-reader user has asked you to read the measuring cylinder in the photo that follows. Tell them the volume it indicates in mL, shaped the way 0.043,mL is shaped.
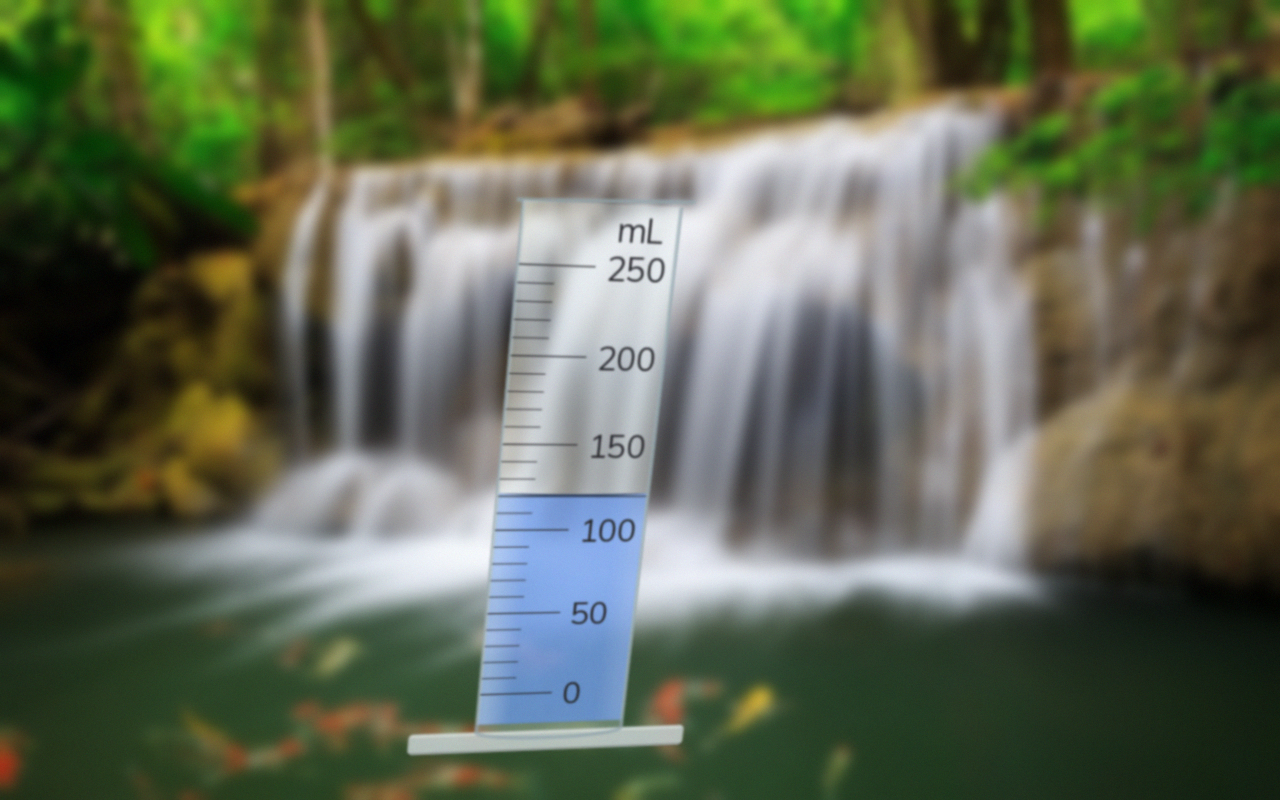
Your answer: 120,mL
